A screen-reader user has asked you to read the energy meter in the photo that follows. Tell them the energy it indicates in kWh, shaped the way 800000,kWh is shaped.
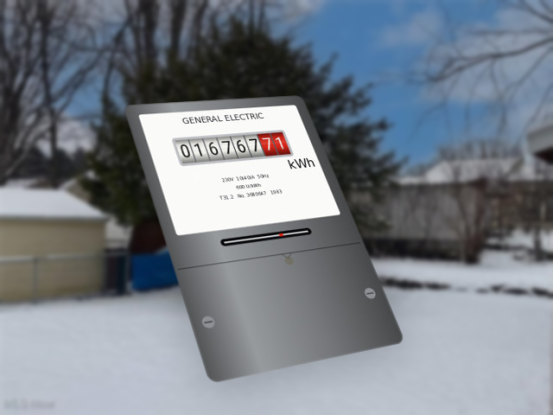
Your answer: 16767.71,kWh
